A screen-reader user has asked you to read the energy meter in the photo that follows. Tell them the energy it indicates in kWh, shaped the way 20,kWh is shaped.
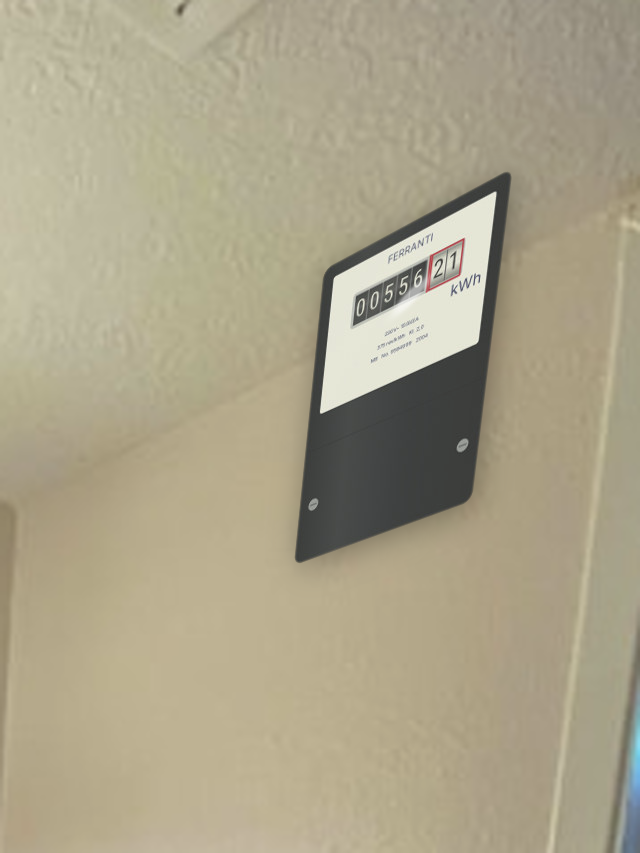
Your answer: 556.21,kWh
